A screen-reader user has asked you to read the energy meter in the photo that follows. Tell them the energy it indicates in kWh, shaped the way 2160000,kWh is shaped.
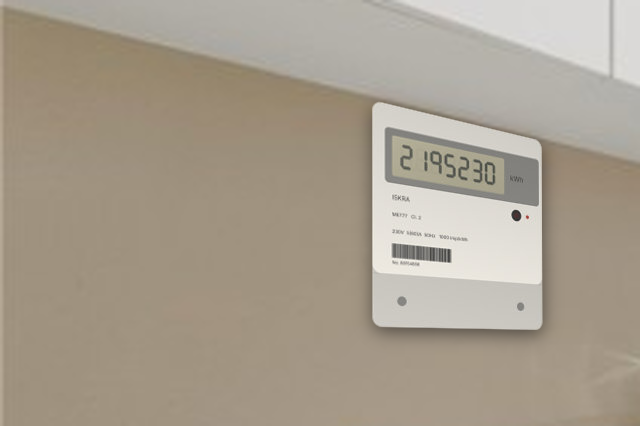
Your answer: 2195230,kWh
